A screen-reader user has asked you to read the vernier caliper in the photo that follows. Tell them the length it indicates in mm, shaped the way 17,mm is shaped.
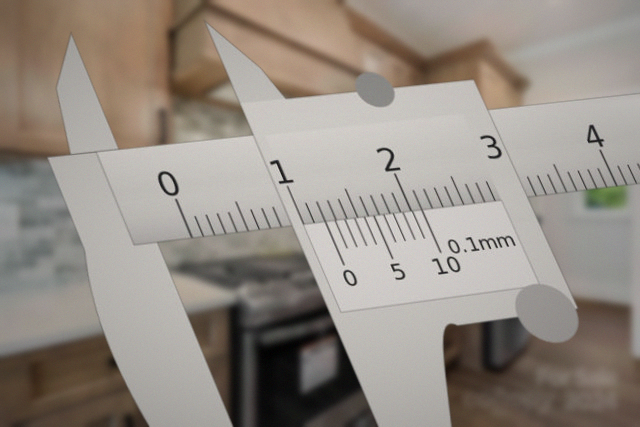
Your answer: 12.0,mm
